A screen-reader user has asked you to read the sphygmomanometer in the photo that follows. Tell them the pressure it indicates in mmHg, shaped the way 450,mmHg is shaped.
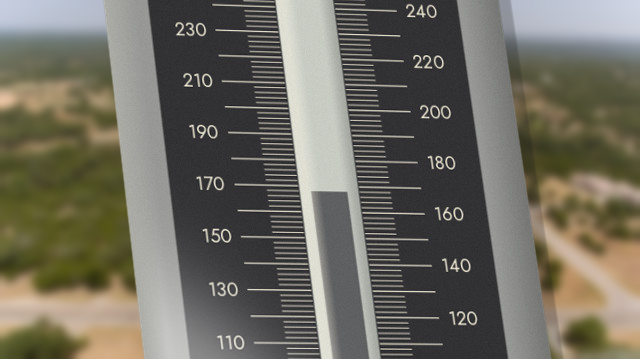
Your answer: 168,mmHg
